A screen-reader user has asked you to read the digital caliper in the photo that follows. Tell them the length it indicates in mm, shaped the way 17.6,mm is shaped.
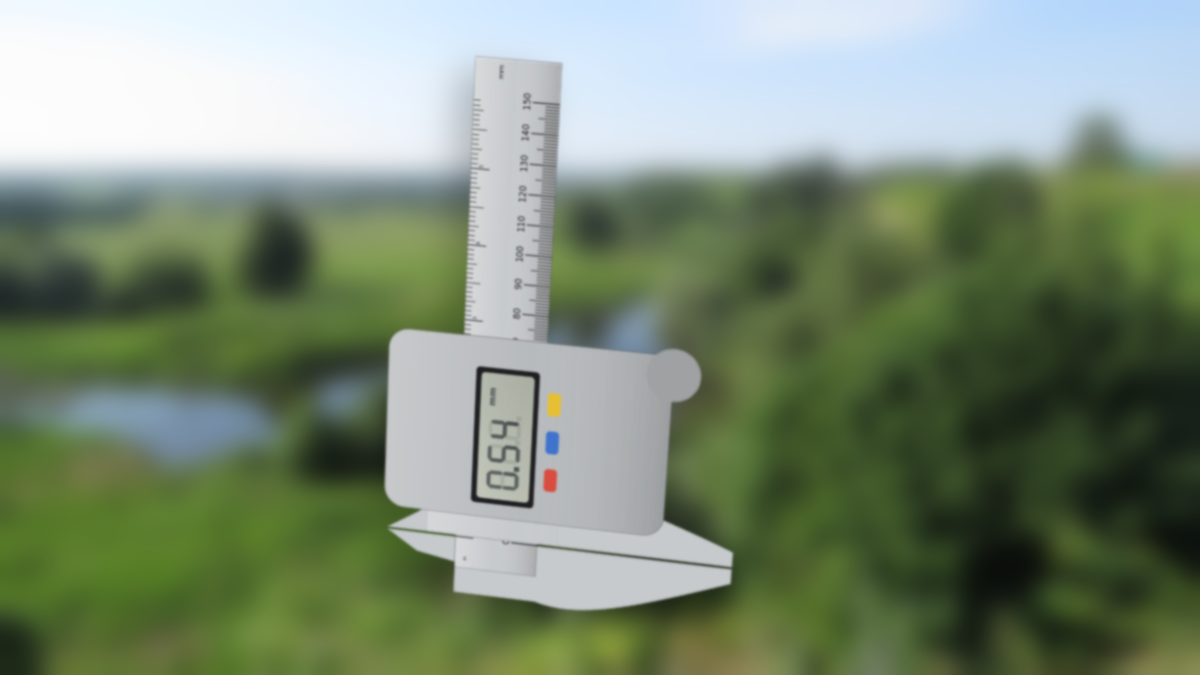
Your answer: 0.54,mm
